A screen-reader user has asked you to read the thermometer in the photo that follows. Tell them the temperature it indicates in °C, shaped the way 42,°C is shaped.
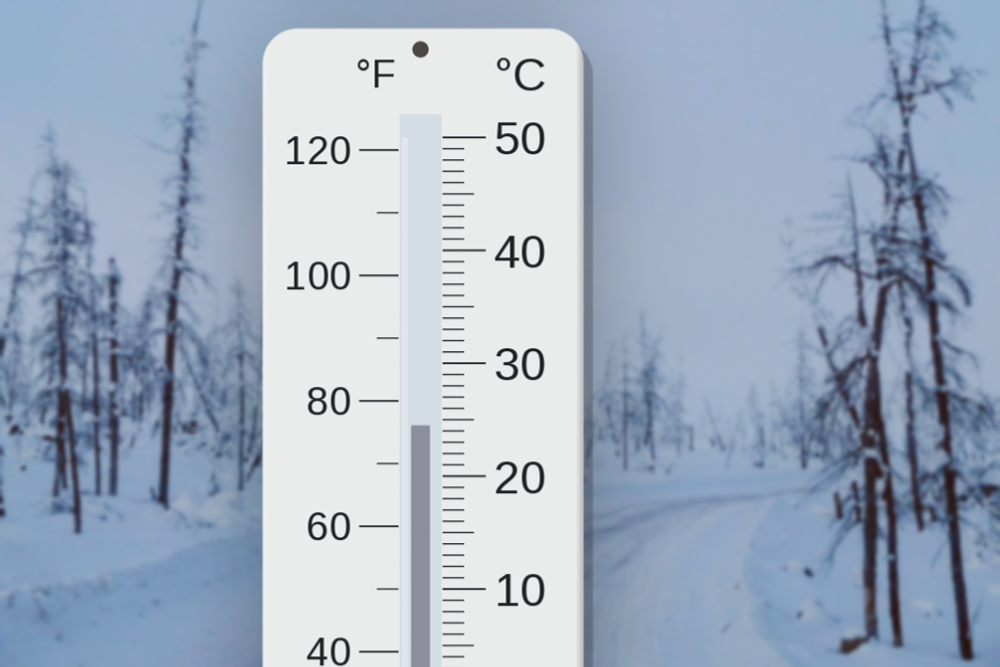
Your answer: 24.5,°C
